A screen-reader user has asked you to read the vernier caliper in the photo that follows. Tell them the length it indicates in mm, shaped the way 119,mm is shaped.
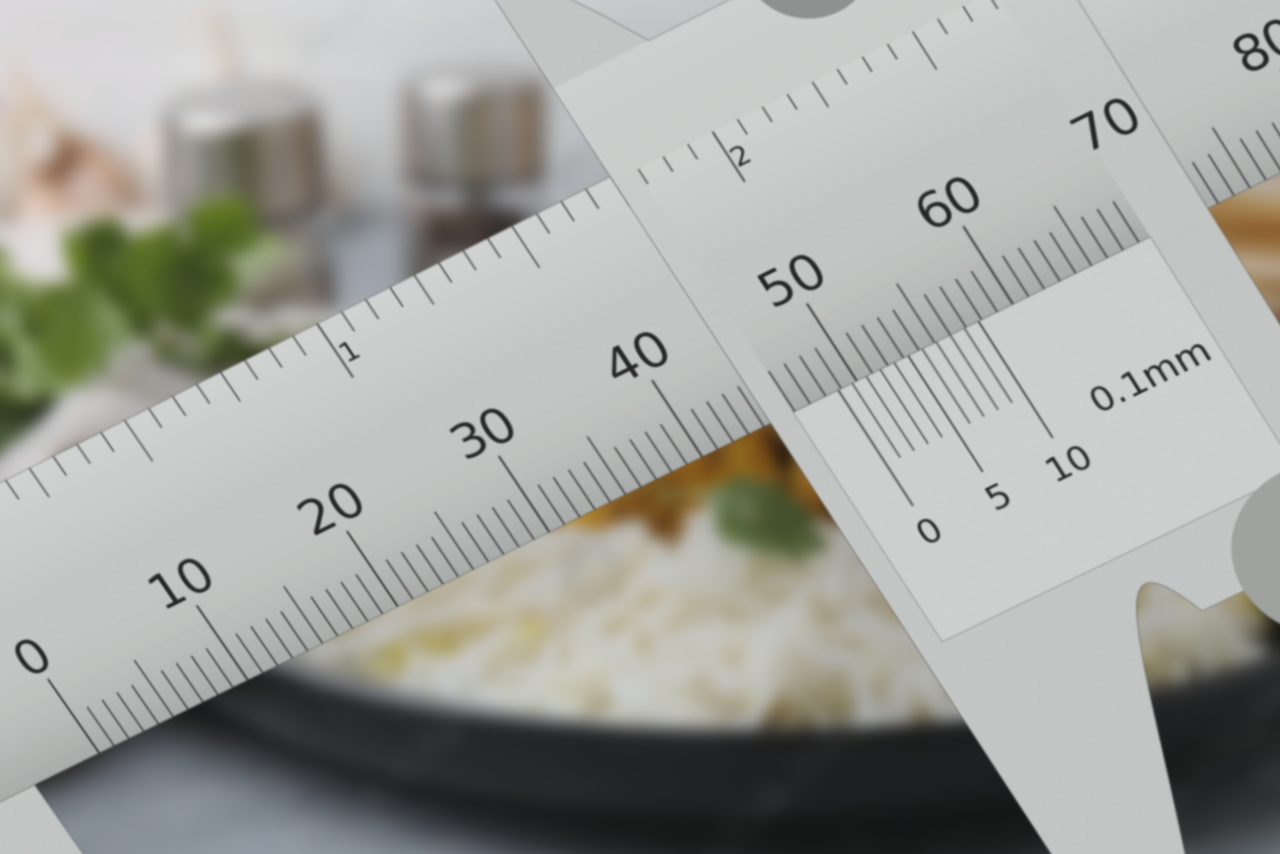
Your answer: 48.8,mm
